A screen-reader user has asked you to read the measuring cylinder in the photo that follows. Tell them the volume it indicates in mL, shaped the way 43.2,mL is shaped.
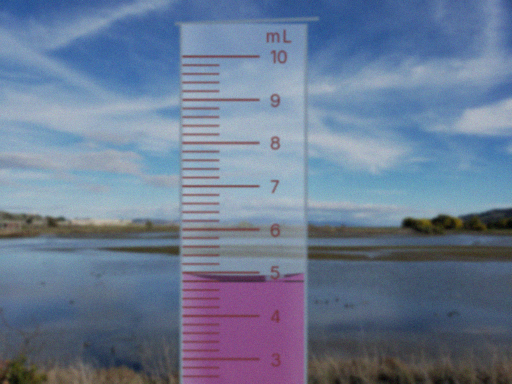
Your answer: 4.8,mL
